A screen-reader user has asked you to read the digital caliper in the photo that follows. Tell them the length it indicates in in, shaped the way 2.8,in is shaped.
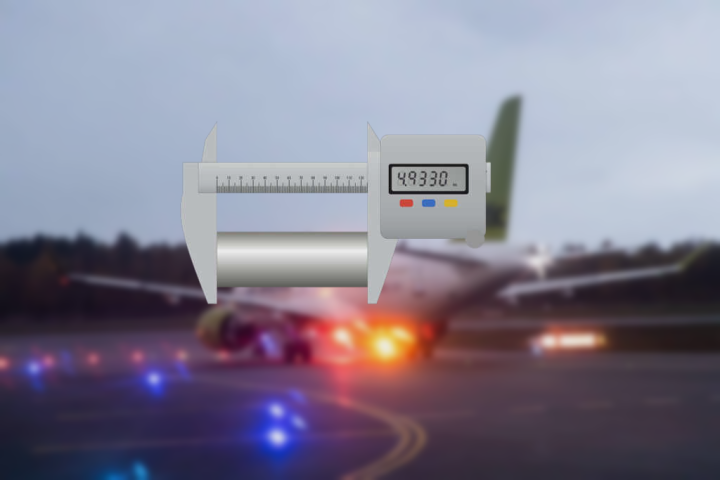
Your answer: 4.9330,in
